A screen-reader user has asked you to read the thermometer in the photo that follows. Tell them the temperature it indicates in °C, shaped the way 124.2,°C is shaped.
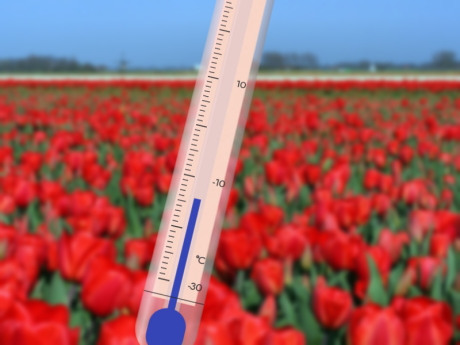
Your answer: -14,°C
